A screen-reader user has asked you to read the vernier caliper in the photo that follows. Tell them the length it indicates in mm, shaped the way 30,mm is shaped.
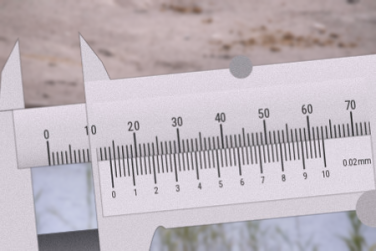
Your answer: 14.0,mm
